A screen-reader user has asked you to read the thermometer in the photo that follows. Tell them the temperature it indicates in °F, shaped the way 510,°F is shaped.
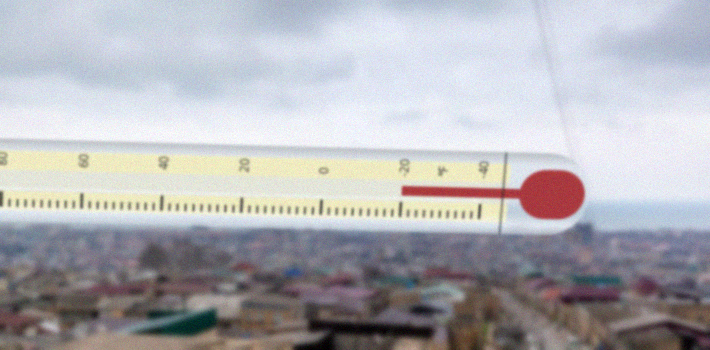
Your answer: -20,°F
